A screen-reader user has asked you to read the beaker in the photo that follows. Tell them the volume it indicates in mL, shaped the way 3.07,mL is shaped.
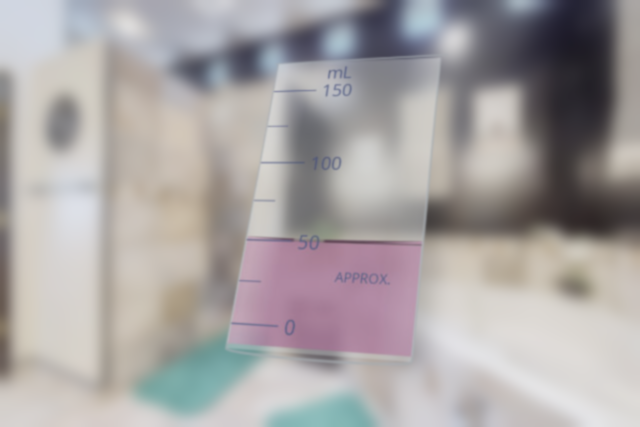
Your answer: 50,mL
